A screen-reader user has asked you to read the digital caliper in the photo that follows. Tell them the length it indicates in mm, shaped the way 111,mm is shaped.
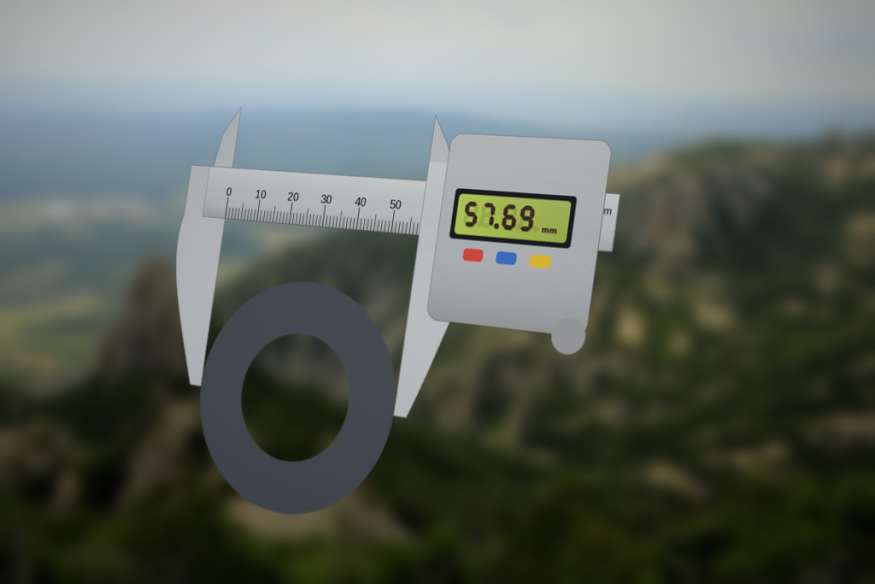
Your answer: 57.69,mm
